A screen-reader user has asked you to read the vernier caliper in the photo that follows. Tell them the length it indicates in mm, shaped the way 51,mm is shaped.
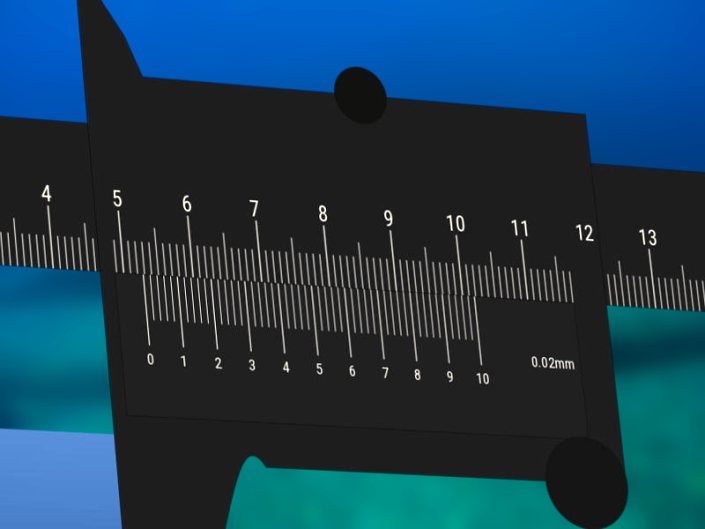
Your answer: 52.8,mm
